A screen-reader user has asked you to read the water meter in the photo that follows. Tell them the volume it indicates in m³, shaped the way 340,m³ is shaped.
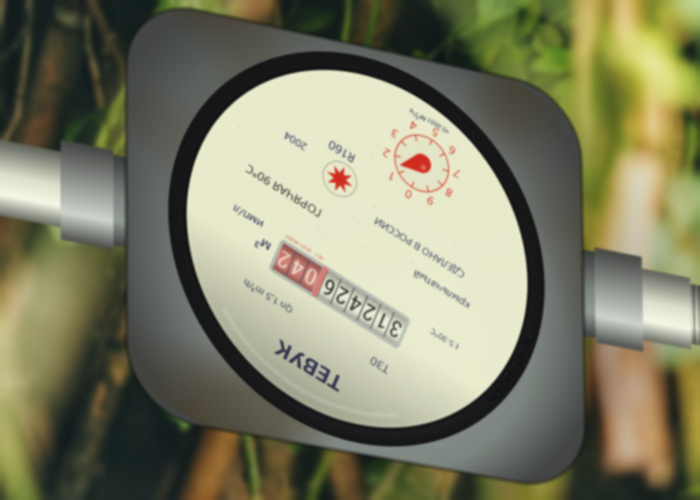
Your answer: 312426.0421,m³
